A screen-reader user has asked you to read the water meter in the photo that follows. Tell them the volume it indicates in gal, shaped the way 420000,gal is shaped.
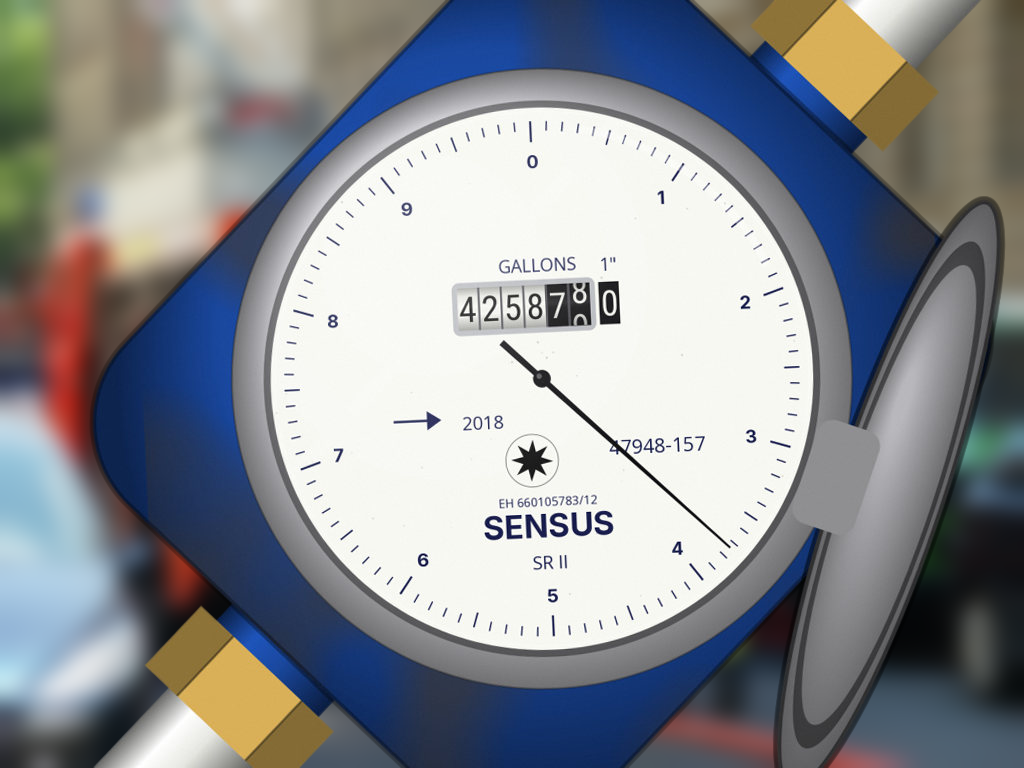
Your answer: 4258783.7,gal
